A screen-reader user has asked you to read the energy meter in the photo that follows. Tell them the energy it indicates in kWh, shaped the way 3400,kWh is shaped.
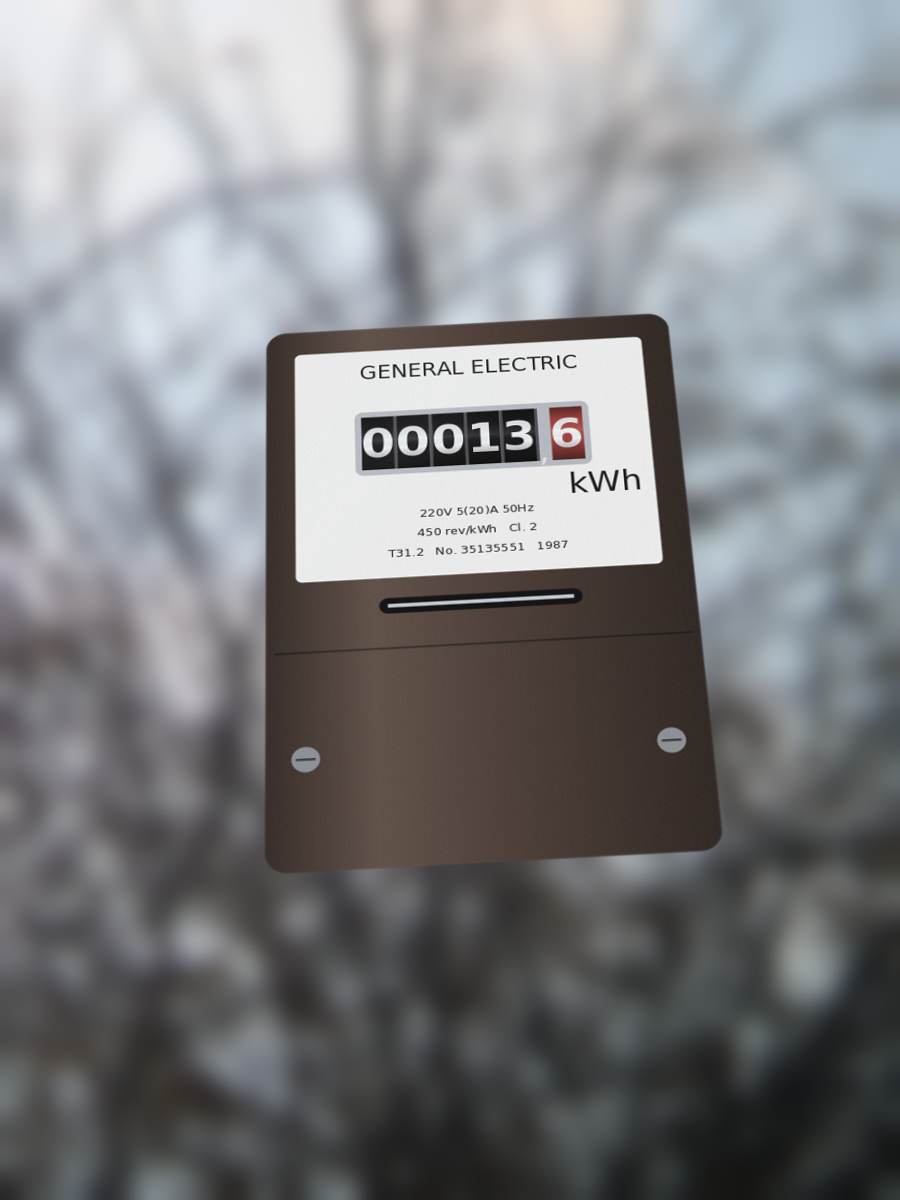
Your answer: 13.6,kWh
